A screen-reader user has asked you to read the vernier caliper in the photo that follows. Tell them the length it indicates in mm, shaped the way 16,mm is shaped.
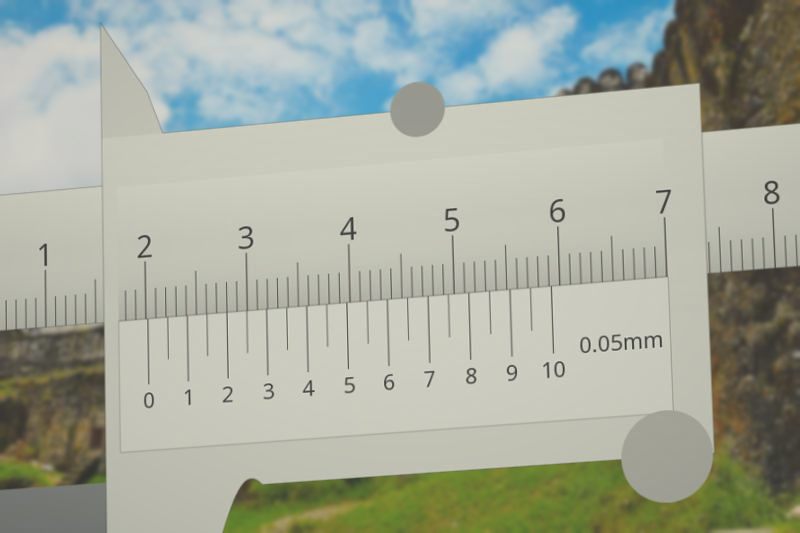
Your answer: 20.2,mm
